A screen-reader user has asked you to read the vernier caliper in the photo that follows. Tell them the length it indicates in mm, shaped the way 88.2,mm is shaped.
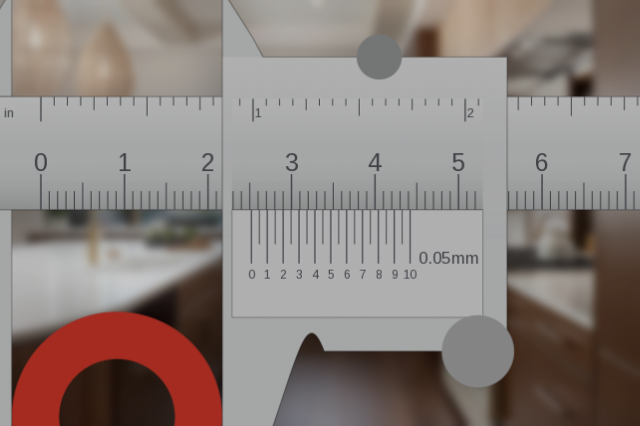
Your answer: 25.2,mm
